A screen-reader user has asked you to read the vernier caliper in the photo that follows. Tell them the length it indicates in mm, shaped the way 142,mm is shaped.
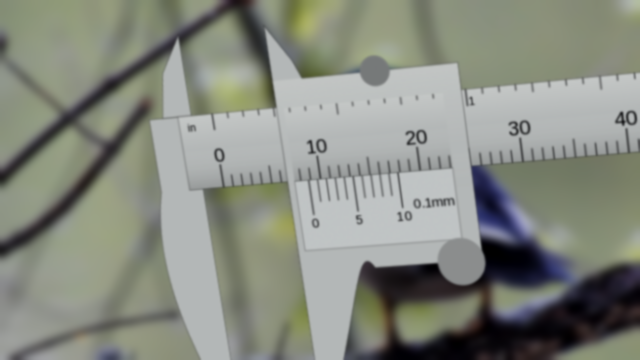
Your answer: 8.8,mm
